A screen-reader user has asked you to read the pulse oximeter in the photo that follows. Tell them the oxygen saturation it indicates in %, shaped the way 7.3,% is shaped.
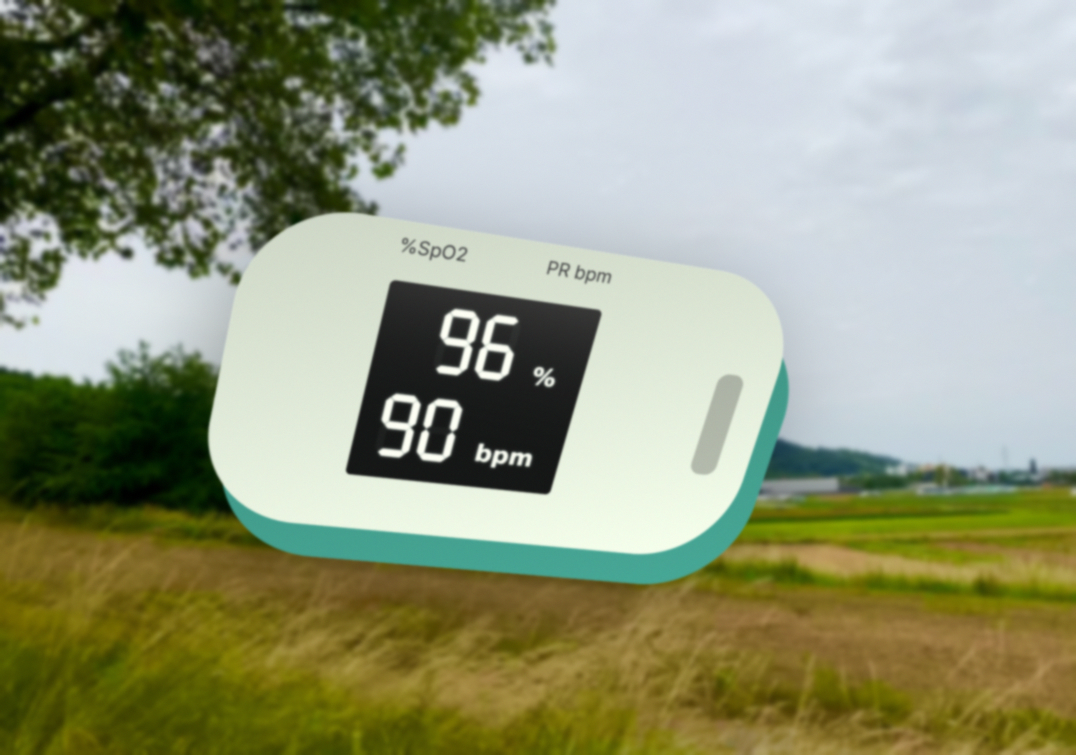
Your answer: 96,%
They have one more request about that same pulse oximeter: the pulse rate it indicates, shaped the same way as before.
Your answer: 90,bpm
